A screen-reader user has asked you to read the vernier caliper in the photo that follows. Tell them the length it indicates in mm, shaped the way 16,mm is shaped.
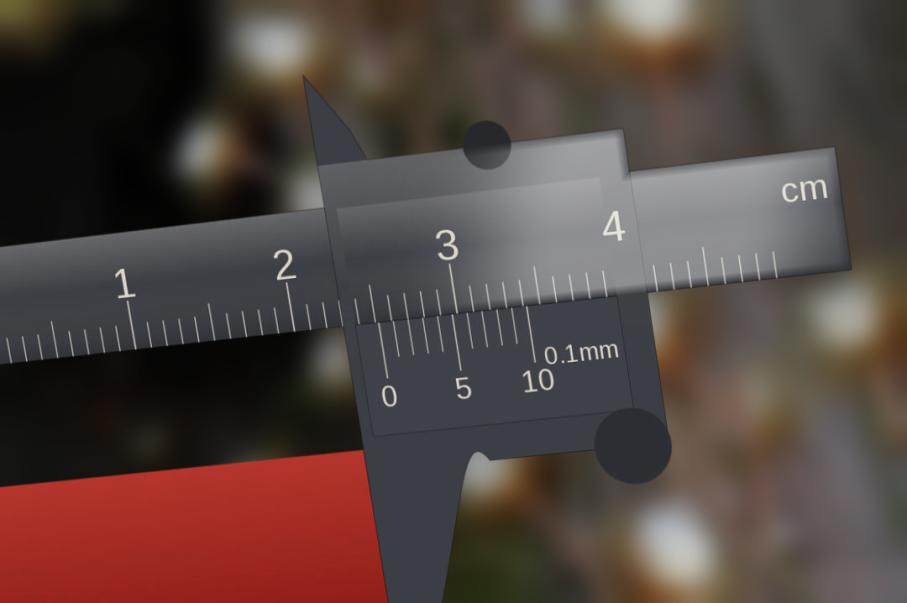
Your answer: 25.2,mm
